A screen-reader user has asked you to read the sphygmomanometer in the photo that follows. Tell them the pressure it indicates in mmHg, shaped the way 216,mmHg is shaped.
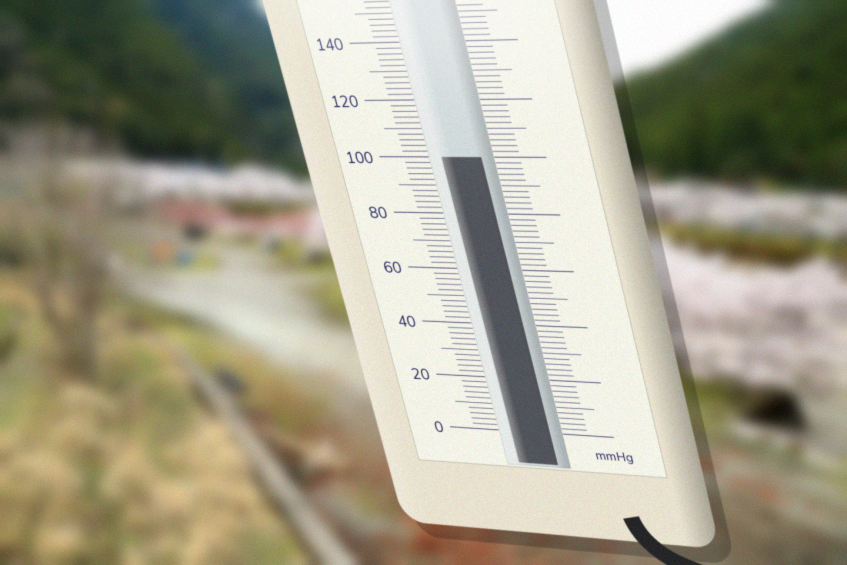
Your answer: 100,mmHg
